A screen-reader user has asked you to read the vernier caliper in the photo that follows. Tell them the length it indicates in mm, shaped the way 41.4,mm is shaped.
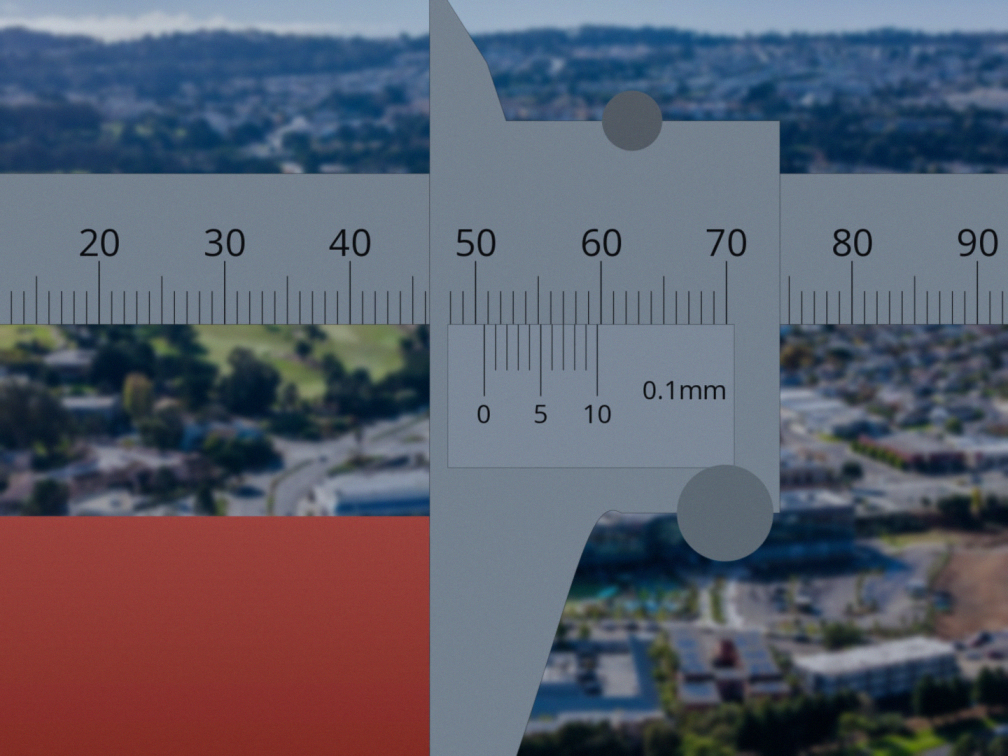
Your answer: 50.7,mm
